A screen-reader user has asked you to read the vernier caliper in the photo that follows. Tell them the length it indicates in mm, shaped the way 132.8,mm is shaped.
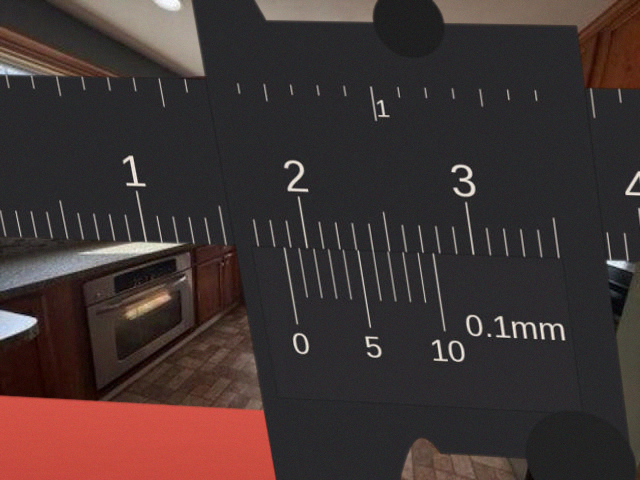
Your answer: 18.6,mm
